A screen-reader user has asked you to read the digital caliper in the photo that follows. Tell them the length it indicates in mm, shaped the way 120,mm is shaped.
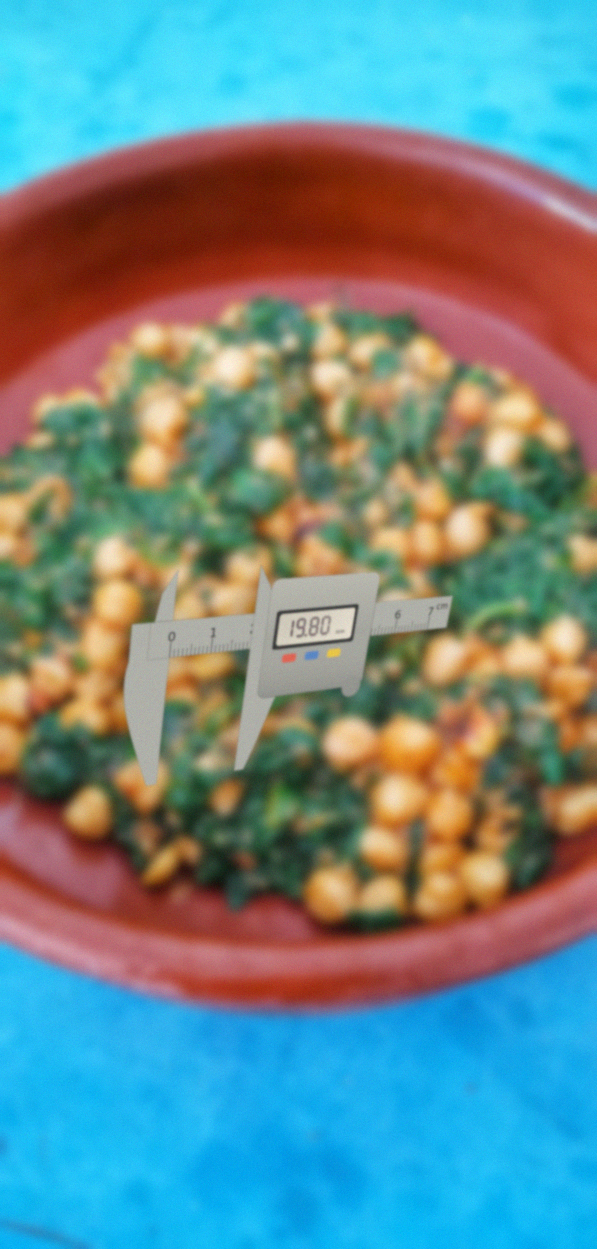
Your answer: 19.80,mm
